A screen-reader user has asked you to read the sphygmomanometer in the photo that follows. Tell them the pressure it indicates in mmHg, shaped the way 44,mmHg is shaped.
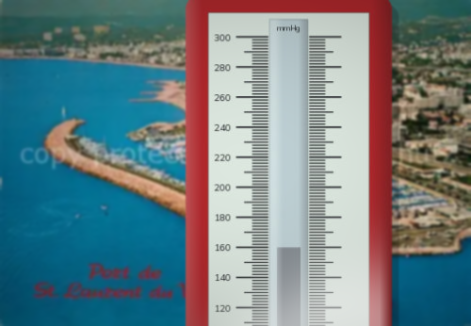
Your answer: 160,mmHg
